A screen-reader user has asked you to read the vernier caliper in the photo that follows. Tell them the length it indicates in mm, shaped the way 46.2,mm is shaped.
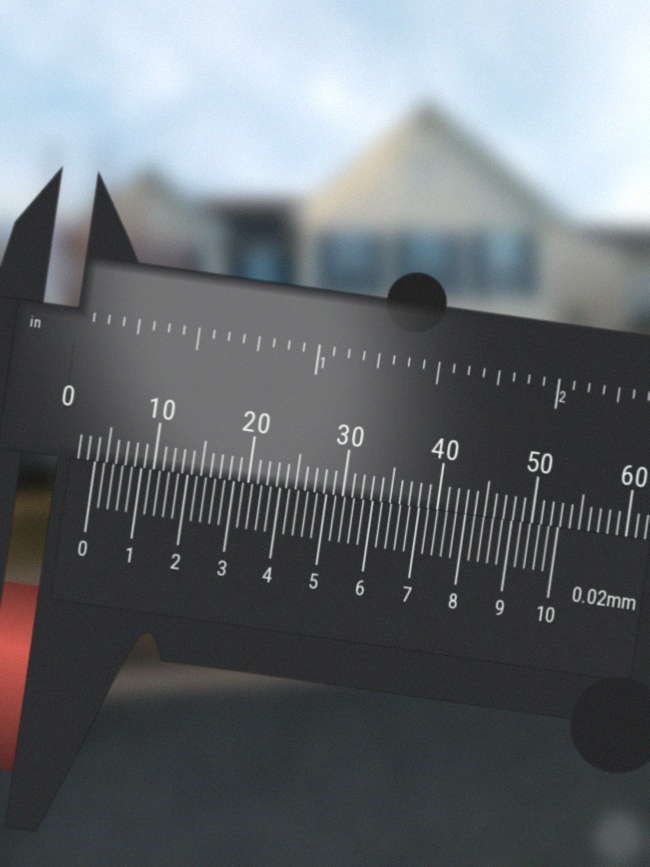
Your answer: 3.8,mm
